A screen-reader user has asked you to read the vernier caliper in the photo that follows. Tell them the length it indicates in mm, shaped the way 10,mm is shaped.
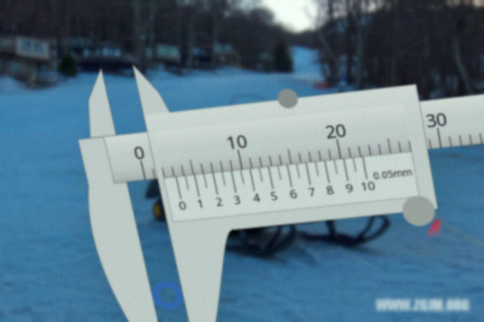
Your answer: 3.2,mm
